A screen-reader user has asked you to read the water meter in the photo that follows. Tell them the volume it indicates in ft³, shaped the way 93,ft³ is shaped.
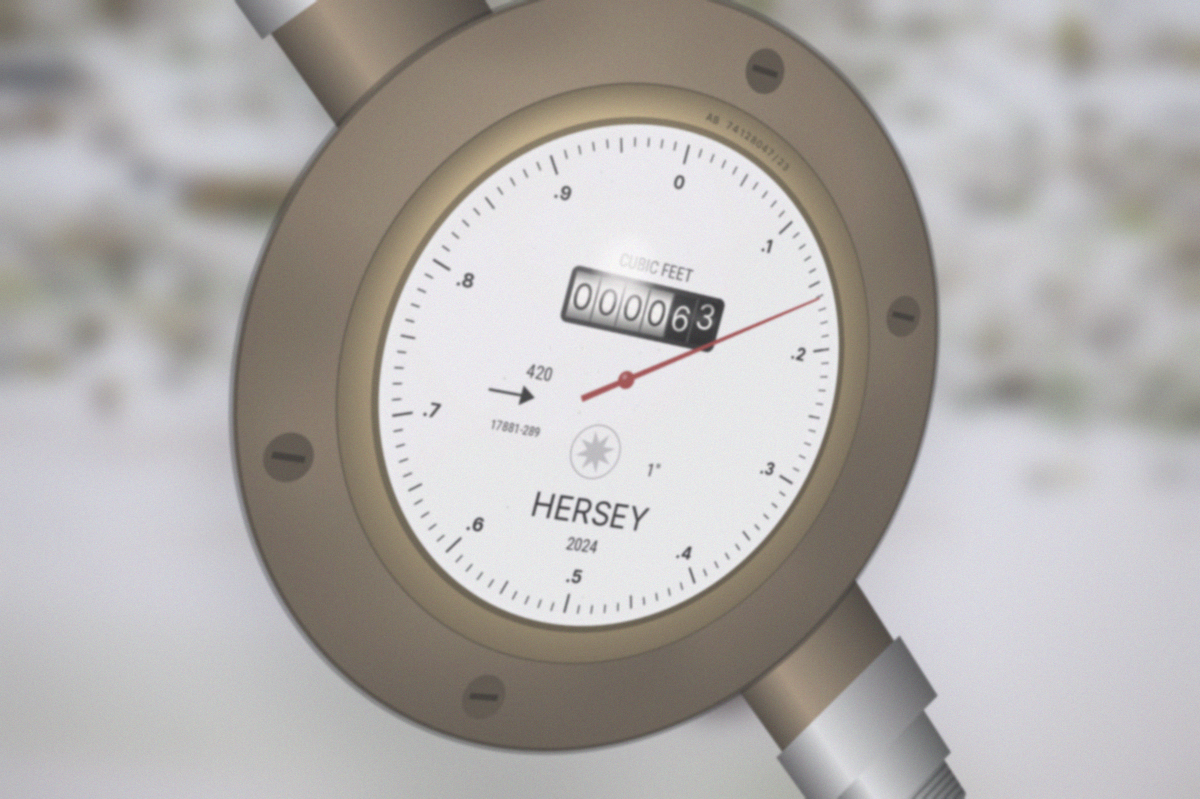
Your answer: 63.16,ft³
